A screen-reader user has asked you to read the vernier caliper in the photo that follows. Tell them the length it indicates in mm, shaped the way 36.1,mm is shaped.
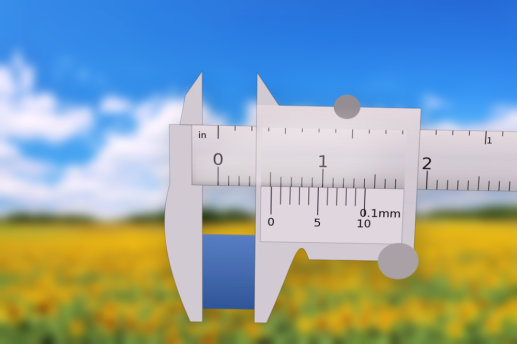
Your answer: 5.1,mm
